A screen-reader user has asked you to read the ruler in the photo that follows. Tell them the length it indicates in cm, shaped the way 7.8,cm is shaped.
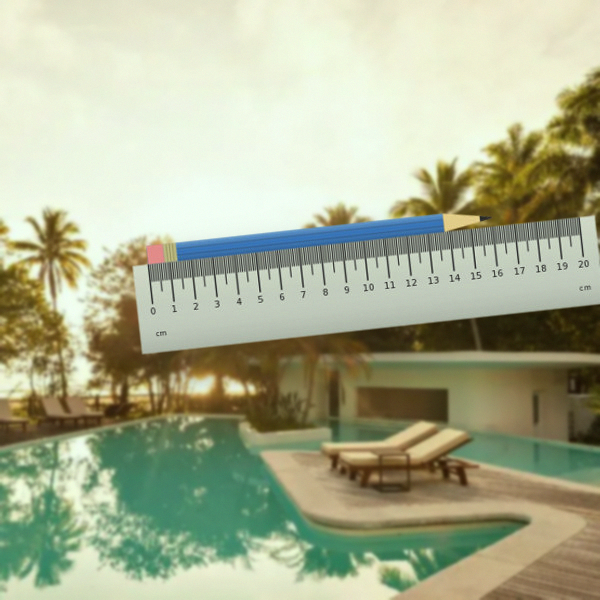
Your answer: 16,cm
